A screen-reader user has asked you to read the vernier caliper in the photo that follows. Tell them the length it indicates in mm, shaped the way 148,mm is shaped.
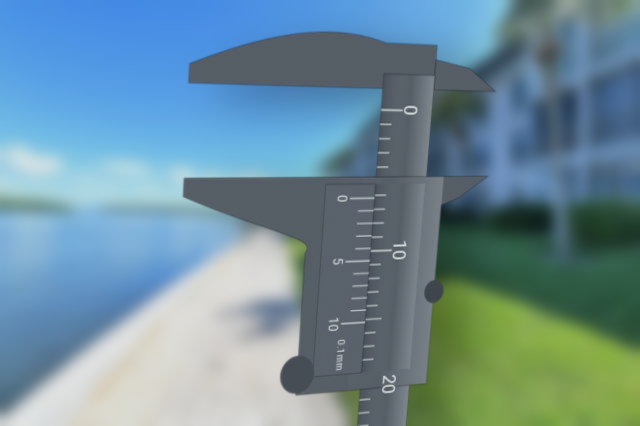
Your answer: 6.2,mm
